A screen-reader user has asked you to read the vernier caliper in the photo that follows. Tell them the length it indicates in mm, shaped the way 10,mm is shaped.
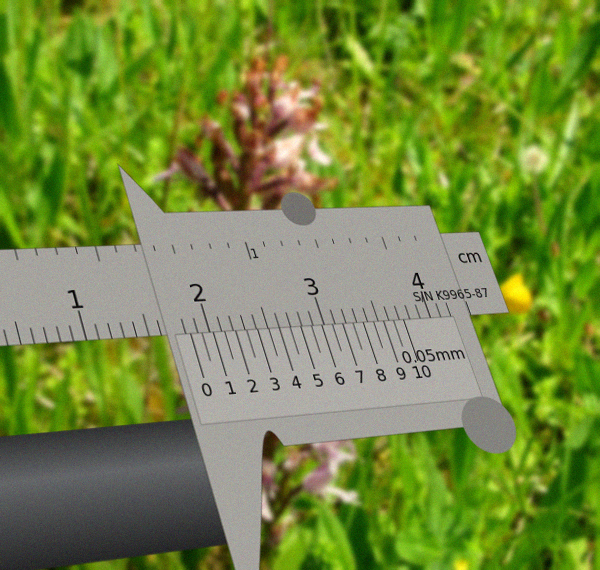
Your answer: 18.4,mm
